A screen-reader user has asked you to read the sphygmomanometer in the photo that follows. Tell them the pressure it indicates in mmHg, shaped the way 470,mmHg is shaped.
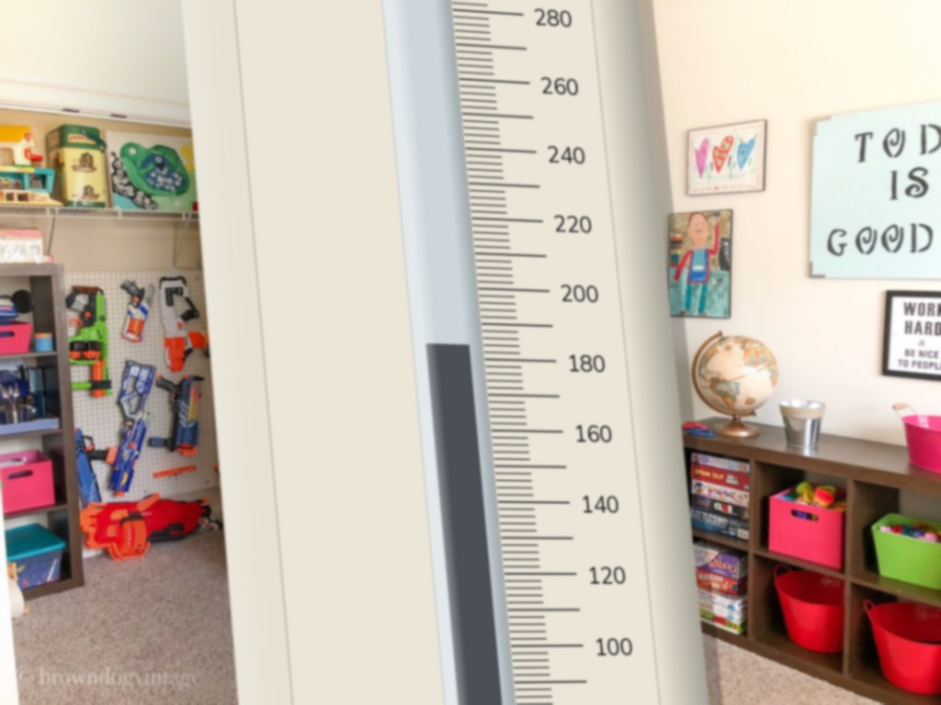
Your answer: 184,mmHg
